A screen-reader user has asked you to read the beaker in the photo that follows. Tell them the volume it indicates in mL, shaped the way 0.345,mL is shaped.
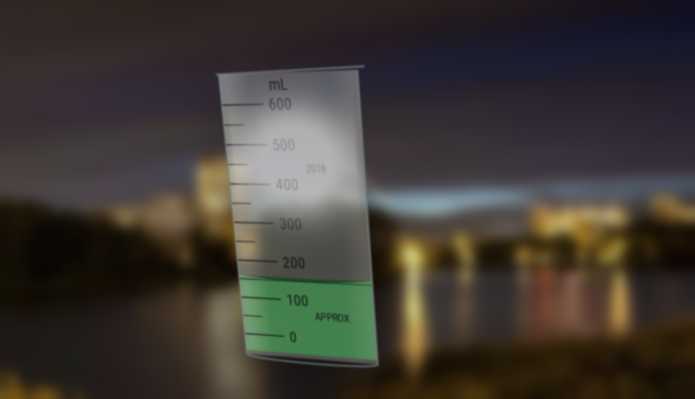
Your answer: 150,mL
